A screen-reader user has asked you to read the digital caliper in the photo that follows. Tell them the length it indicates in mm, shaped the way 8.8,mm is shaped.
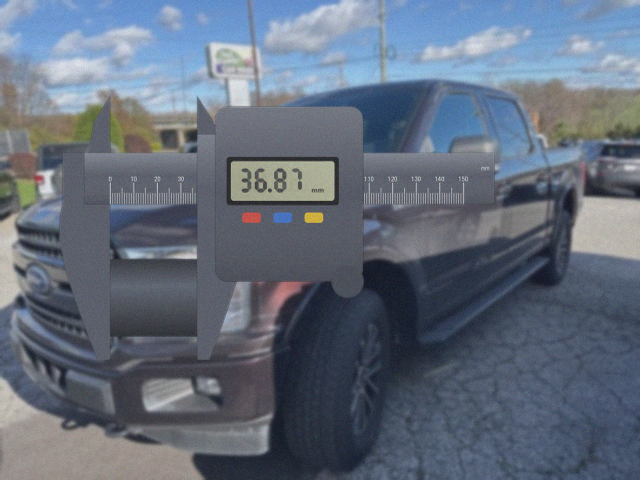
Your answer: 36.87,mm
